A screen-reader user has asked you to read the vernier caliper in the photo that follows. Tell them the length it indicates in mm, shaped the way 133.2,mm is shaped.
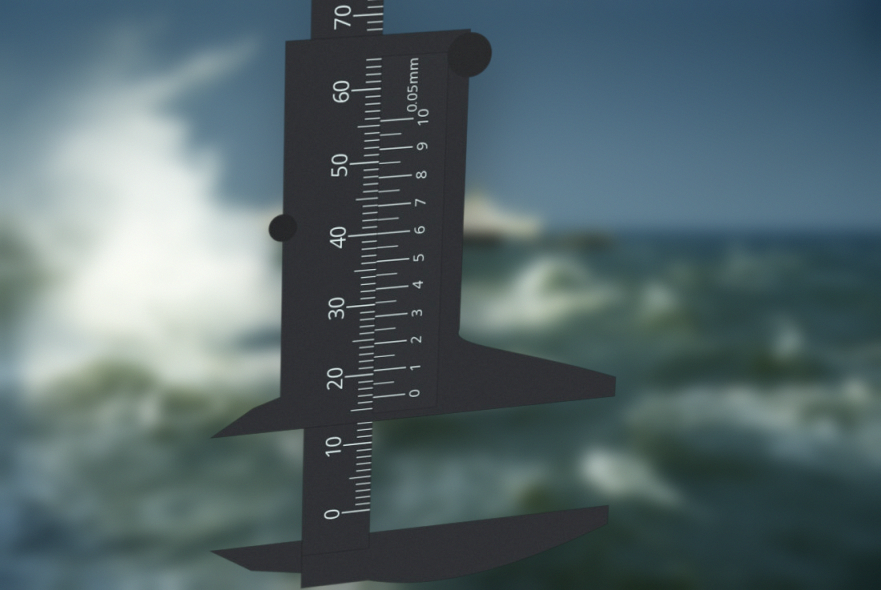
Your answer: 16.6,mm
